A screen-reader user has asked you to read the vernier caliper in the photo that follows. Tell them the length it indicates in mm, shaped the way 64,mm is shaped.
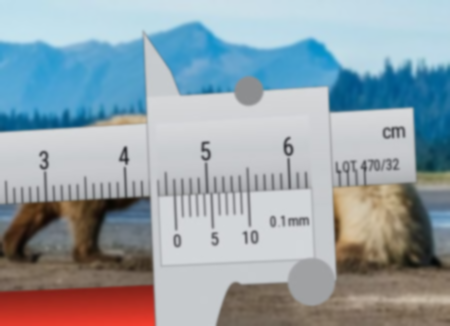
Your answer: 46.0,mm
